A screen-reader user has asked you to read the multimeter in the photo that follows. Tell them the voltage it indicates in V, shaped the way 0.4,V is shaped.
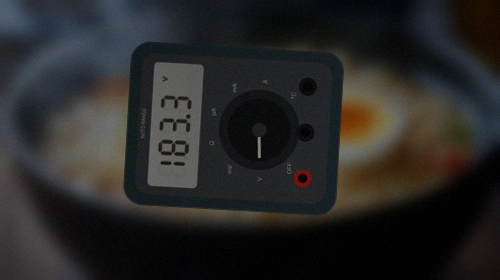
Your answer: 183.3,V
